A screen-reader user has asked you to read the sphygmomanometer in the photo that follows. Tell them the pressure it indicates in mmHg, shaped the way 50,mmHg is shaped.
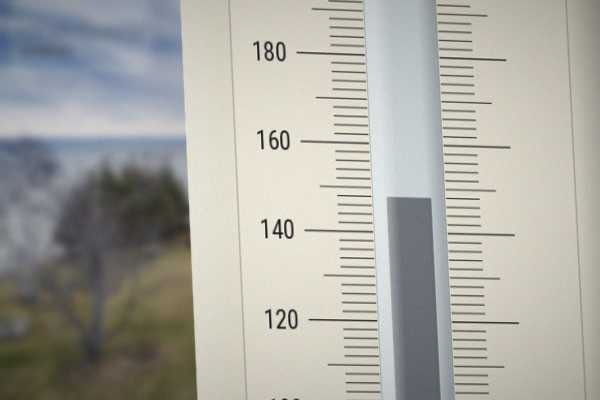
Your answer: 148,mmHg
